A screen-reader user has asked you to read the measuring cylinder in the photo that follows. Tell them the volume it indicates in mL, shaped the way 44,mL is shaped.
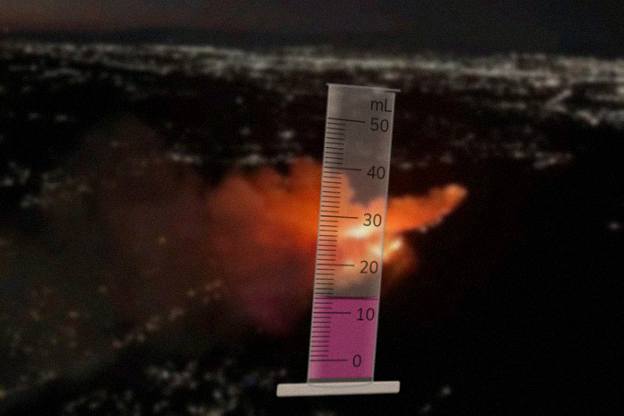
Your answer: 13,mL
